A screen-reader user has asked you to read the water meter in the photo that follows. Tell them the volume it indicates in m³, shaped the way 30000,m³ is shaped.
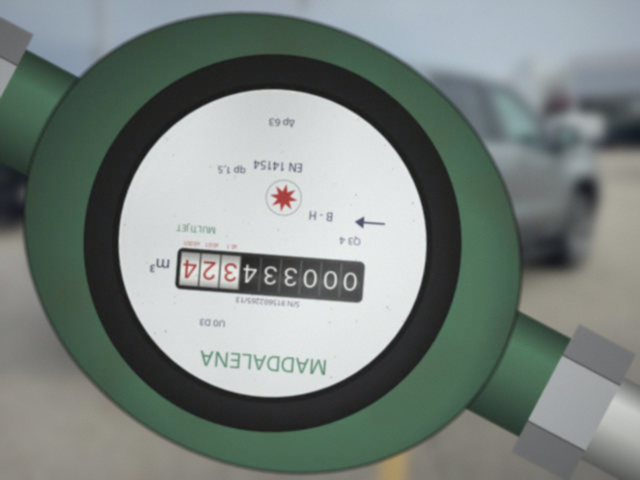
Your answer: 334.324,m³
